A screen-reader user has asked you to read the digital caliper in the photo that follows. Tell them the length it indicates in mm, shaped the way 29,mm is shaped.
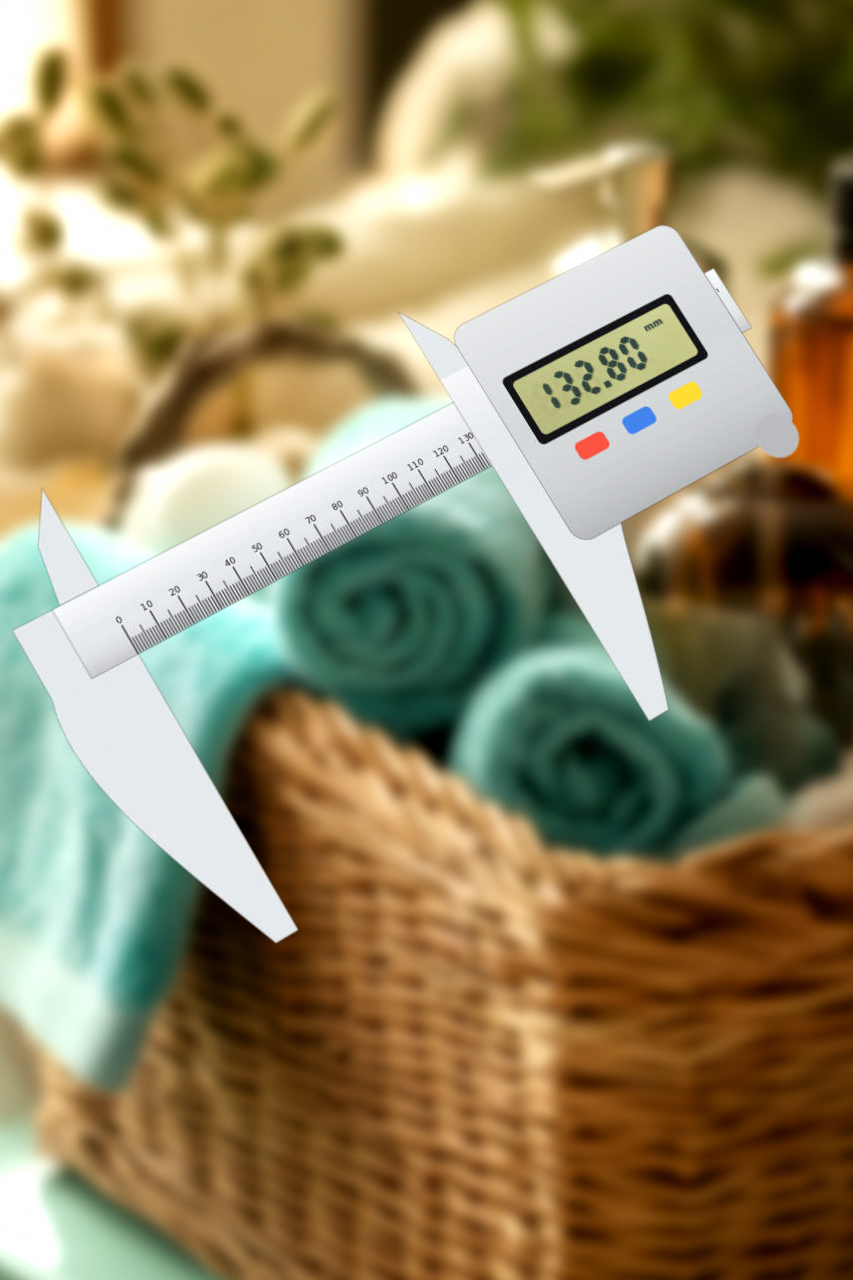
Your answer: 132.80,mm
